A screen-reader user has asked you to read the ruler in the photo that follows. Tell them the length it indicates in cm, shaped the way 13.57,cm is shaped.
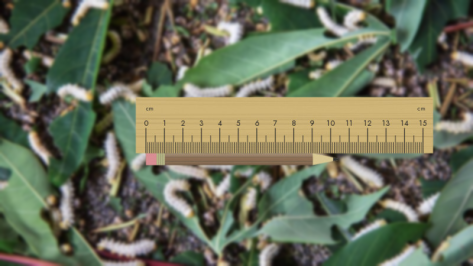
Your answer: 10.5,cm
